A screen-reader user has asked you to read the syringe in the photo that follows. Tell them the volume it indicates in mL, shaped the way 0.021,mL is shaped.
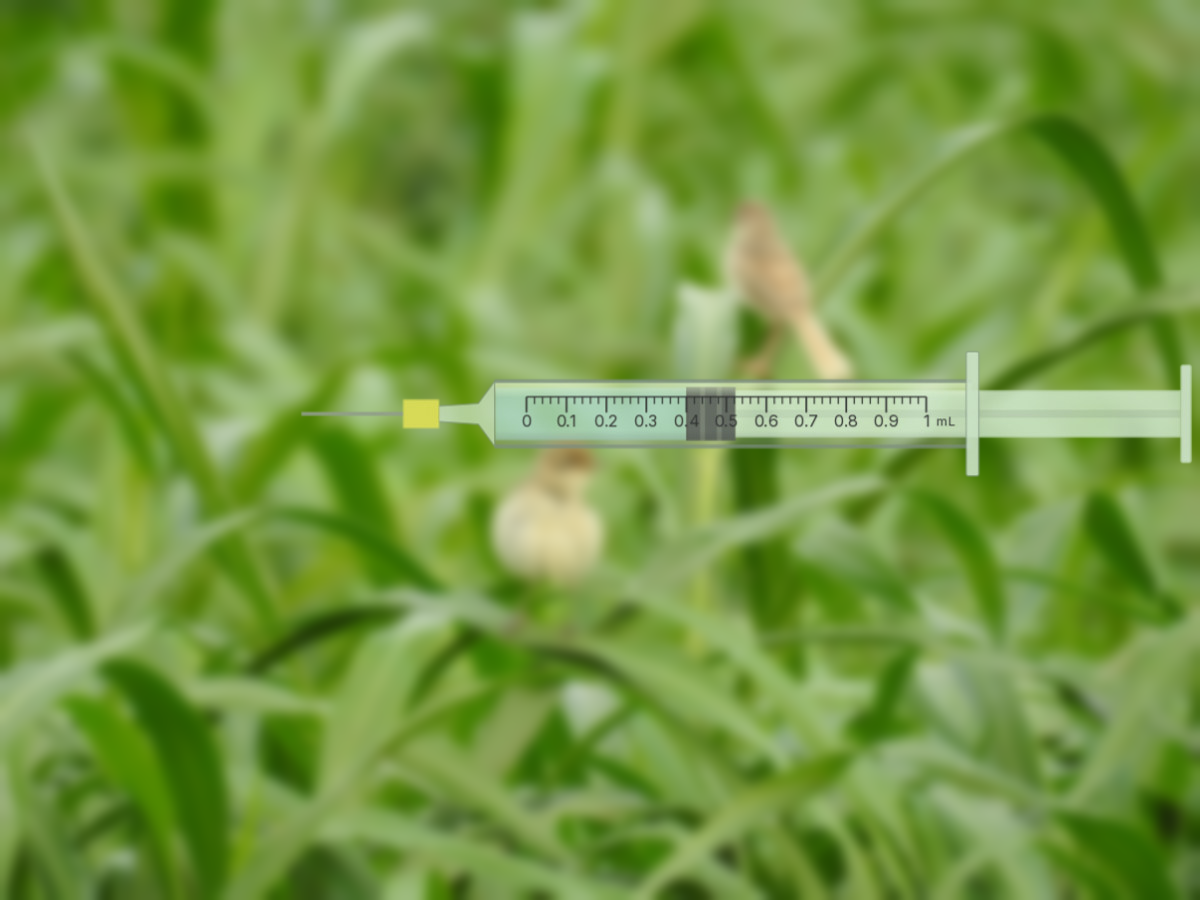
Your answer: 0.4,mL
